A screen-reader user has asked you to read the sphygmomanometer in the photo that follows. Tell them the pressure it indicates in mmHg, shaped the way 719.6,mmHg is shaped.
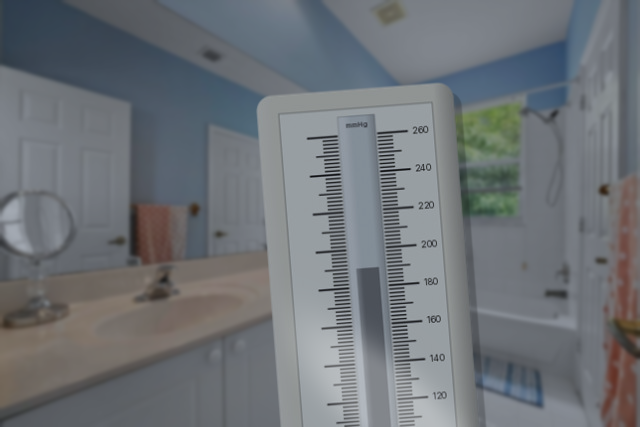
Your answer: 190,mmHg
